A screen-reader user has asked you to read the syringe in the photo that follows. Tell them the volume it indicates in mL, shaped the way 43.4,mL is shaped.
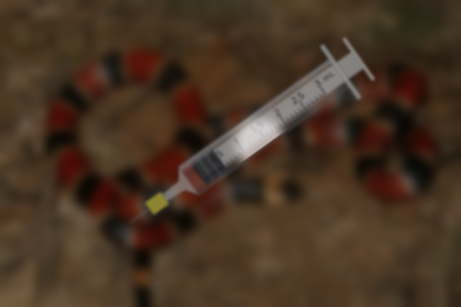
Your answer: 0,mL
